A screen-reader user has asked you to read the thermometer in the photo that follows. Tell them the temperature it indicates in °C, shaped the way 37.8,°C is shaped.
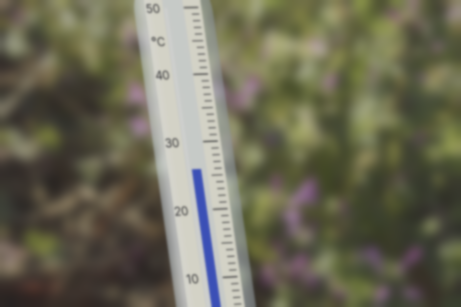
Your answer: 26,°C
